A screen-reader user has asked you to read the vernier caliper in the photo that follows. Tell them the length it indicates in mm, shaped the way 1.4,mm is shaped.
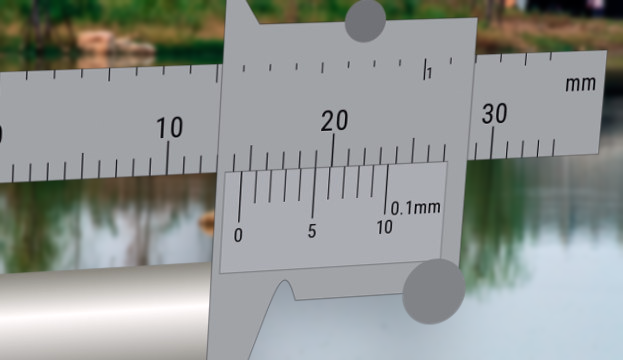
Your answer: 14.5,mm
